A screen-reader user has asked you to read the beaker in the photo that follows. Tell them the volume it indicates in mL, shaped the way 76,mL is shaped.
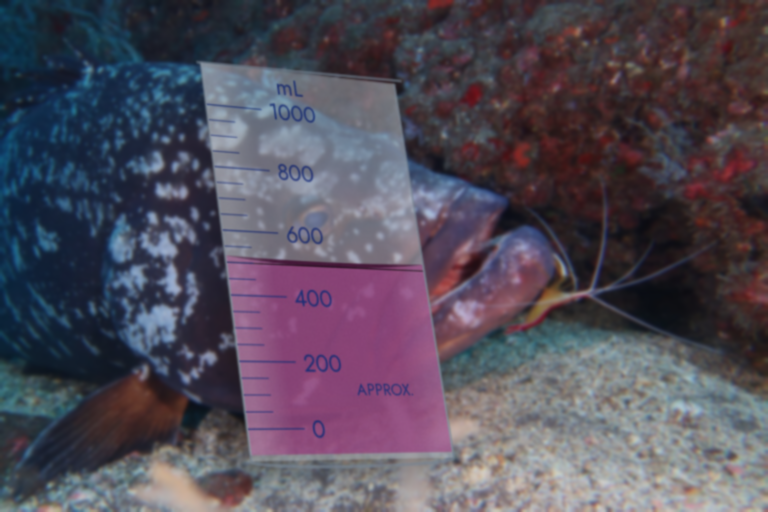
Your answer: 500,mL
